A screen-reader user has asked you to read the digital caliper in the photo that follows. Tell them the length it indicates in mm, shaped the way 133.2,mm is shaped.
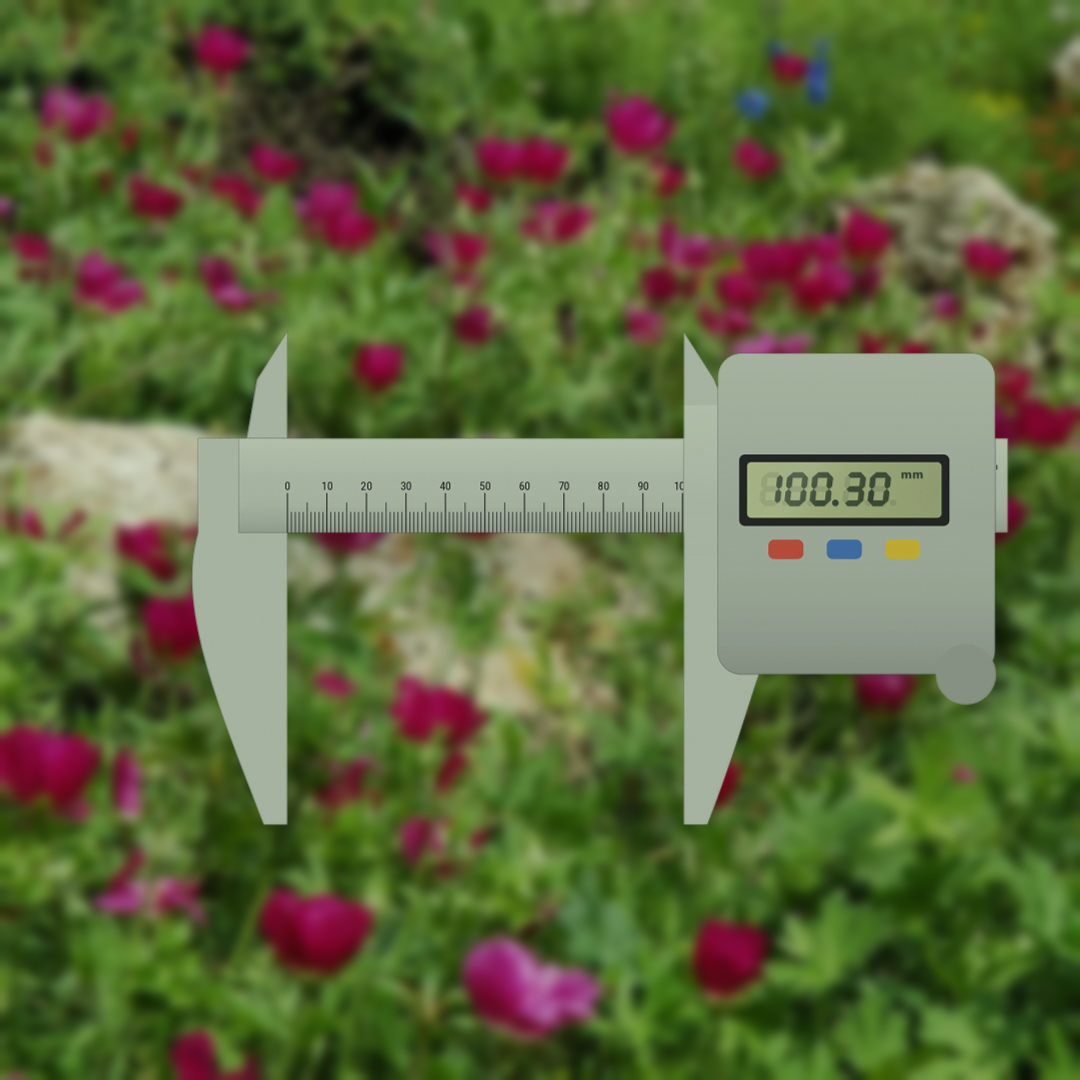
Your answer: 100.30,mm
